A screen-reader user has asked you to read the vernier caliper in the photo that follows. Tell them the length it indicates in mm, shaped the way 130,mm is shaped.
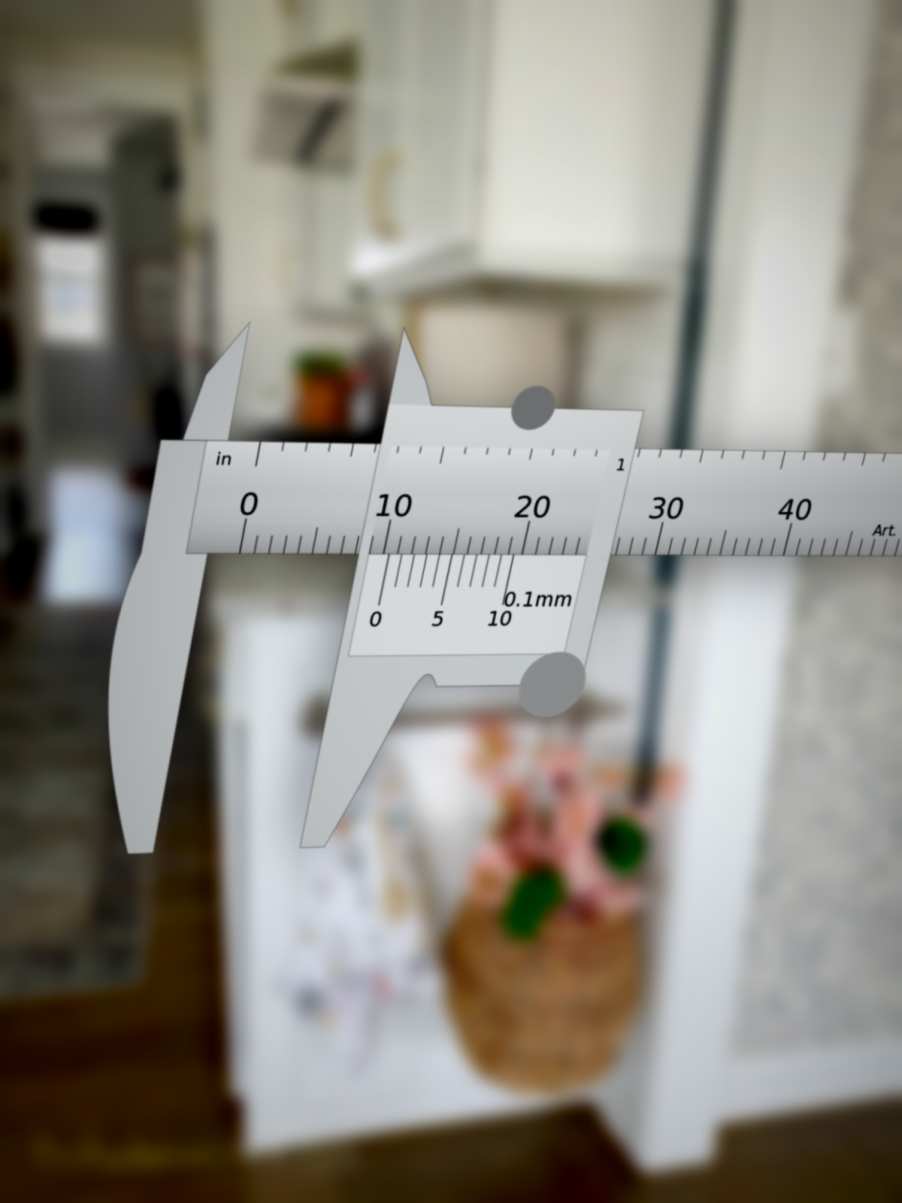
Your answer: 10.4,mm
